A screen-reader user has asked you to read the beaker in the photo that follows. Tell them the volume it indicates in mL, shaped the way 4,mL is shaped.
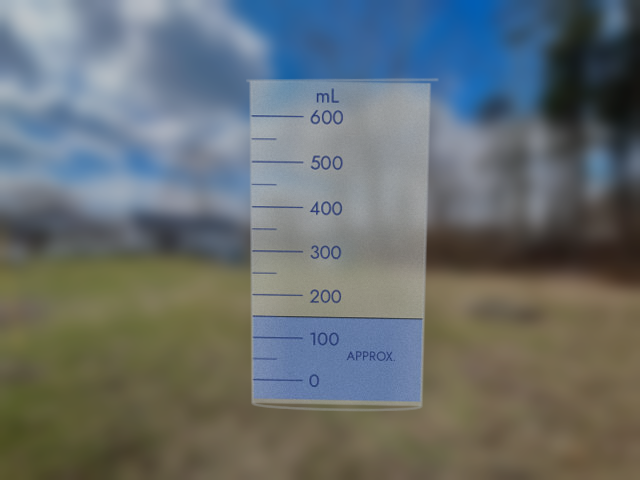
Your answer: 150,mL
